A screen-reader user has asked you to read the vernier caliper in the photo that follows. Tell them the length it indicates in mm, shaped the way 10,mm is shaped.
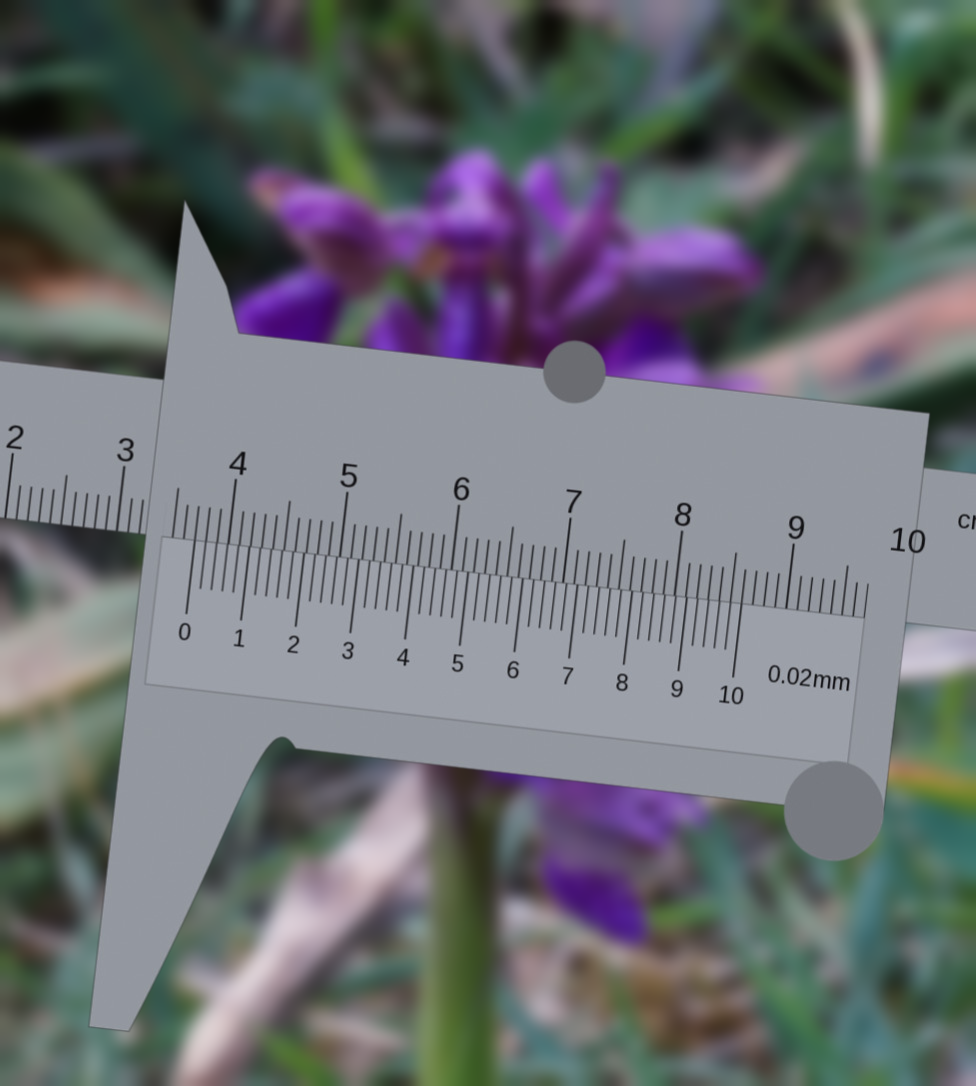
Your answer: 37.0,mm
